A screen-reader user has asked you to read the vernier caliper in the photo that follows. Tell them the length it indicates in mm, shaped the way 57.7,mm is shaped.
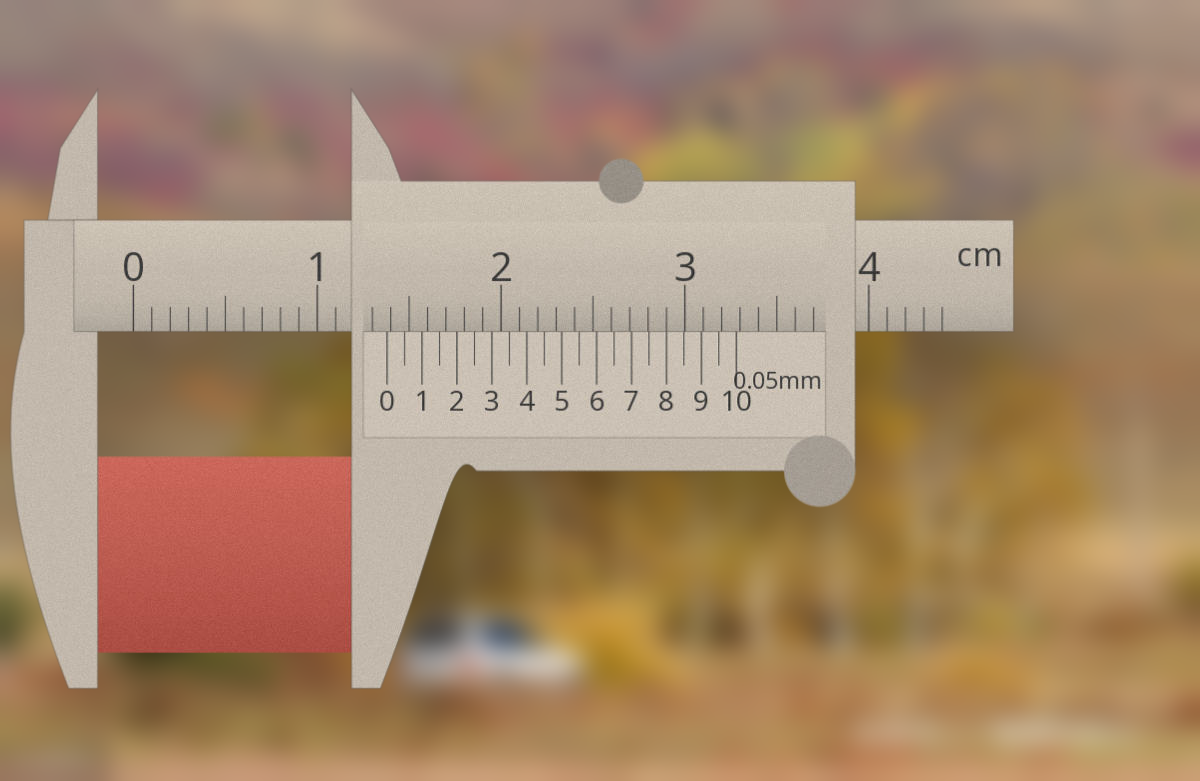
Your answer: 13.8,mm
